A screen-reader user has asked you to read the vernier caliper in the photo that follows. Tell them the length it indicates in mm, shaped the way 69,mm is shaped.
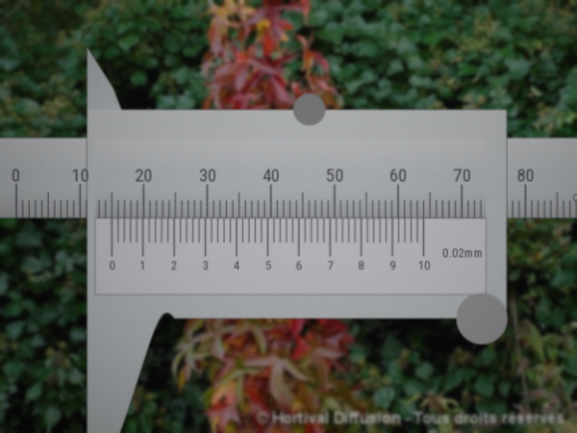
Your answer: 15.0,mm
